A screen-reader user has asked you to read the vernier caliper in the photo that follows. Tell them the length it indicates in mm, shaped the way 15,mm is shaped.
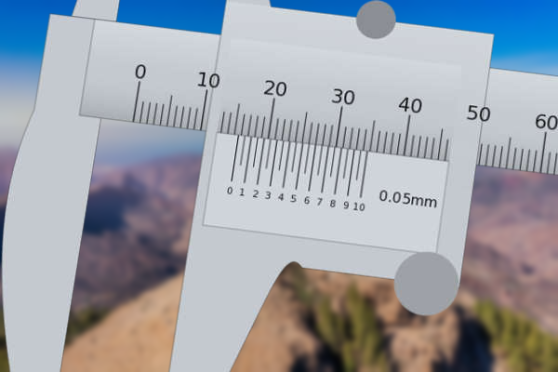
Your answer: 15.6,mm
